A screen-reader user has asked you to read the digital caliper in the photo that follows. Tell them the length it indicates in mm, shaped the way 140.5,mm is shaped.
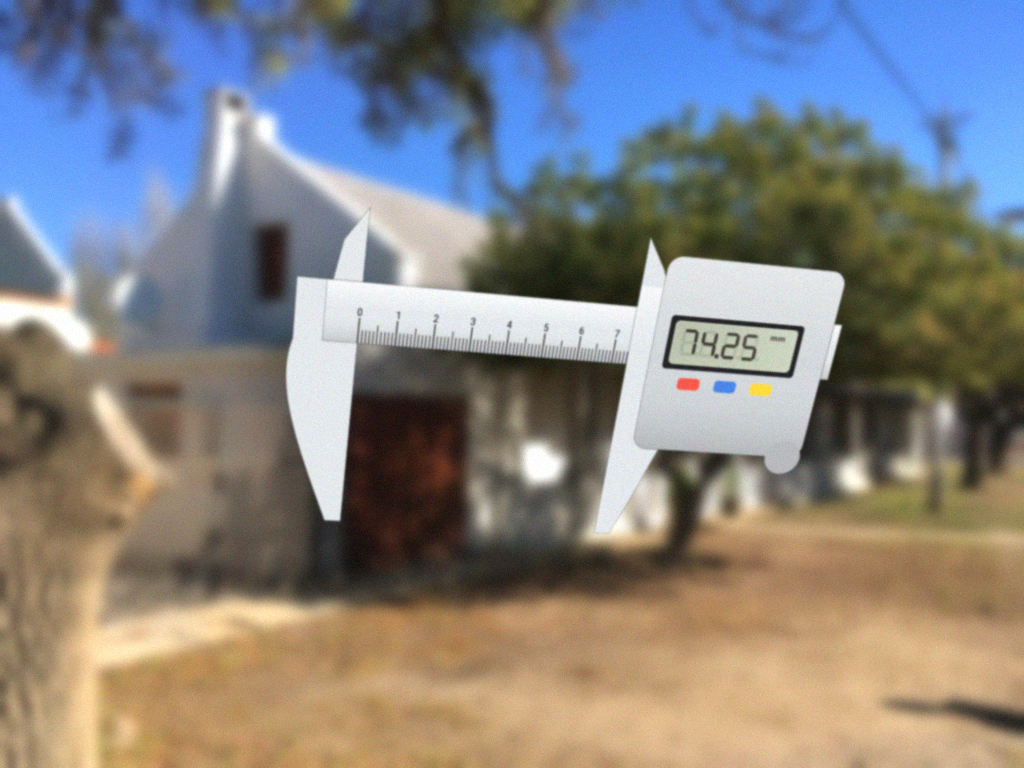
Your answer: 74.25,mm
